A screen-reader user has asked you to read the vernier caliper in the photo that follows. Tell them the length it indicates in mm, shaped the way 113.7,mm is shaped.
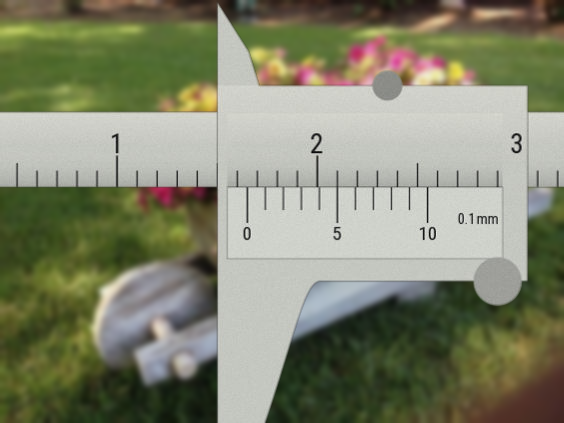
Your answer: 16.5,mm
